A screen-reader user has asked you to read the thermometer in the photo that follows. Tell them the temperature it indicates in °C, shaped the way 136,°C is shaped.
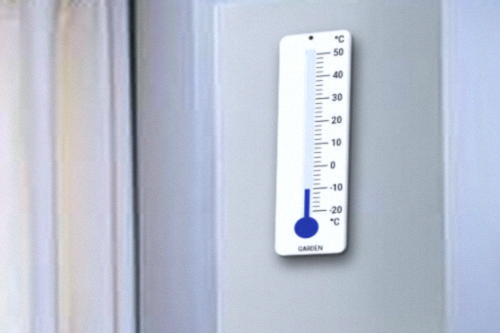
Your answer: -10,°C
